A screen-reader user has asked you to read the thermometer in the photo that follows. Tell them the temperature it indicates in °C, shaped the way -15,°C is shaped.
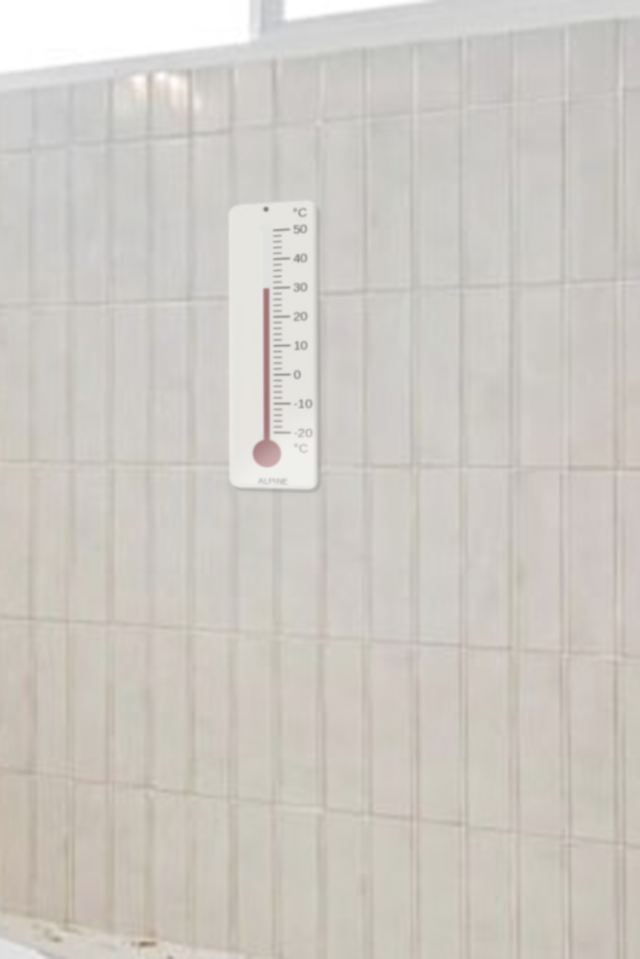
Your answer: 30,°C
